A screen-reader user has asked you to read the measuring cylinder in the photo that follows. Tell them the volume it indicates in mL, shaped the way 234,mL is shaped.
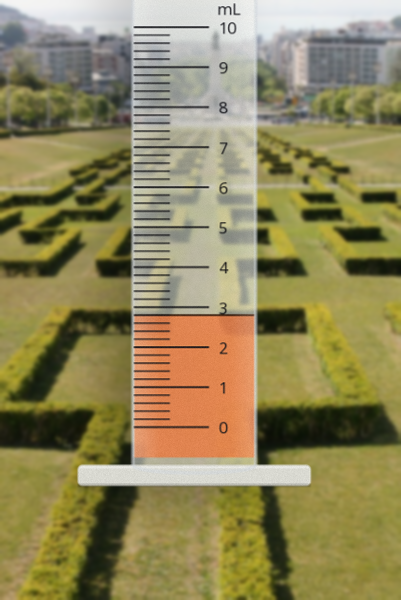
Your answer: 2.8,mL
